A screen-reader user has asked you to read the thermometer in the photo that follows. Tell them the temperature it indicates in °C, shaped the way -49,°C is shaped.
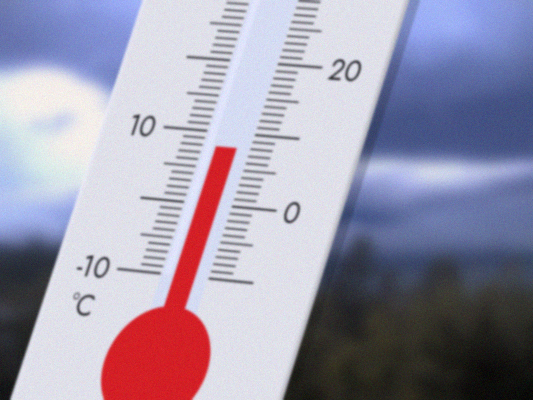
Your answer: 8,°C
